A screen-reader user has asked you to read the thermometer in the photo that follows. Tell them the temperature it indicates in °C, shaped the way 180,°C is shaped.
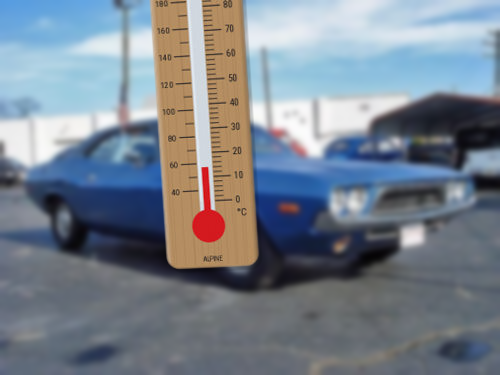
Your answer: 14,°C
